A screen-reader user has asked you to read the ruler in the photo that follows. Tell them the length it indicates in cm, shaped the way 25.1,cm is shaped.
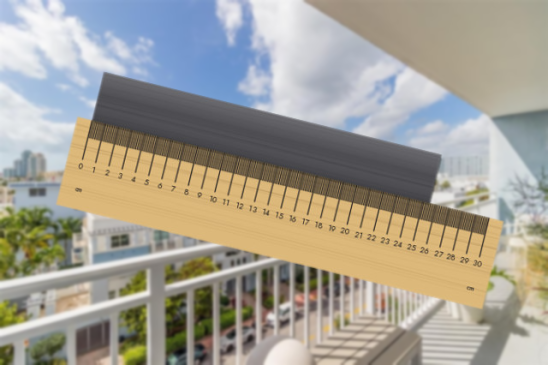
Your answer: 25.5,cm
